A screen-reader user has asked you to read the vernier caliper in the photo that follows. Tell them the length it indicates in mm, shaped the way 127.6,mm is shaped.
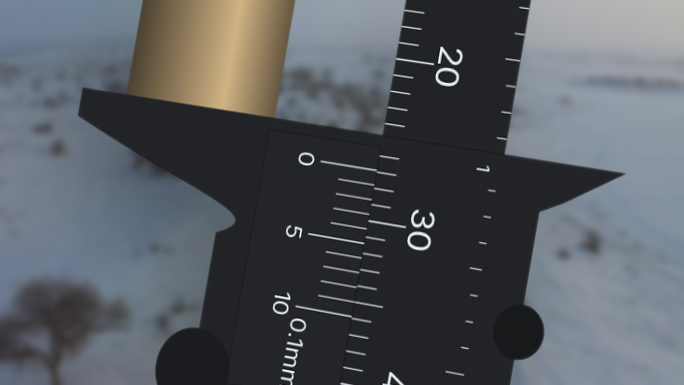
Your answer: 26.9,mm
